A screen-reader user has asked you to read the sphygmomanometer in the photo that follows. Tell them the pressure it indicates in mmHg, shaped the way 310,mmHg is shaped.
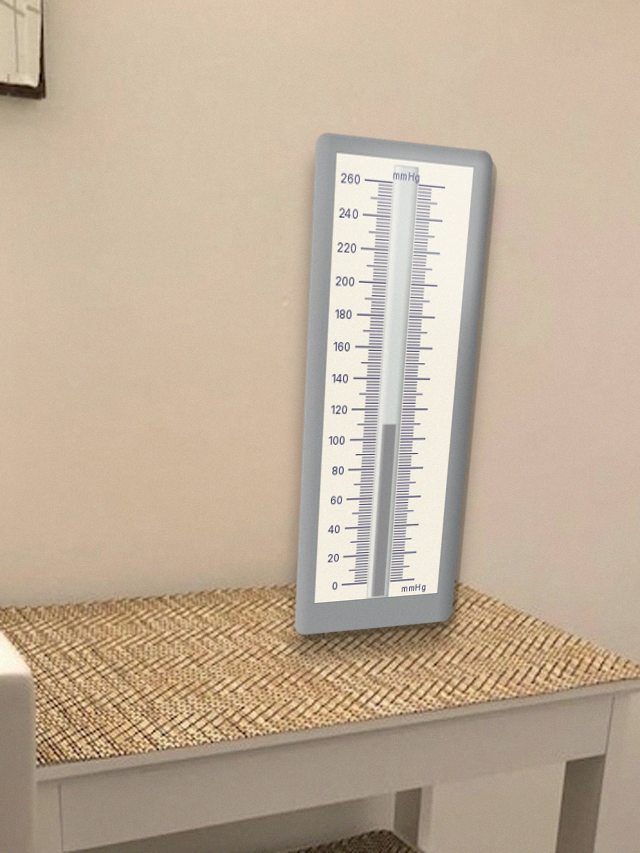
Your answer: 110,mmHg
